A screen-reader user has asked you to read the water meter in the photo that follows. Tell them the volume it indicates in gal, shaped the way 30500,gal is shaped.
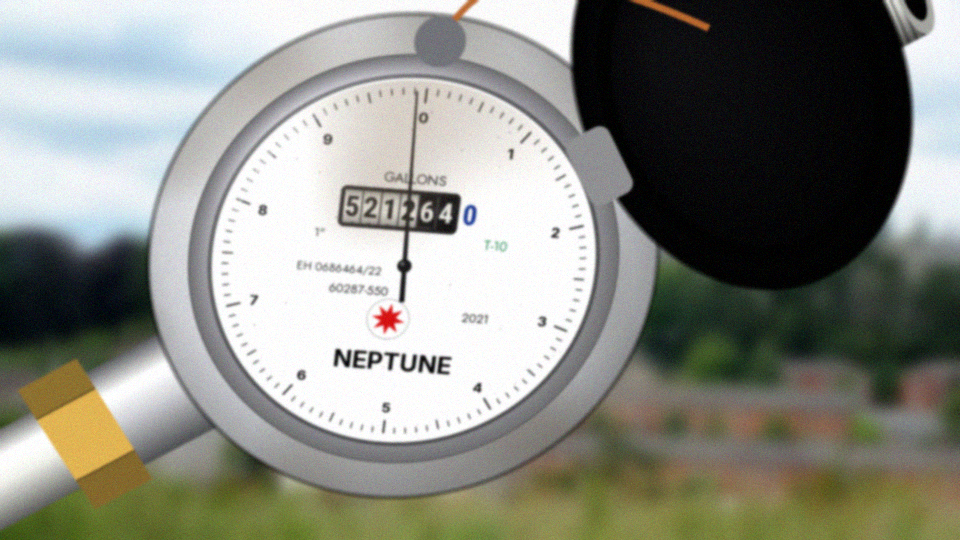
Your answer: 5212639.9,gal
